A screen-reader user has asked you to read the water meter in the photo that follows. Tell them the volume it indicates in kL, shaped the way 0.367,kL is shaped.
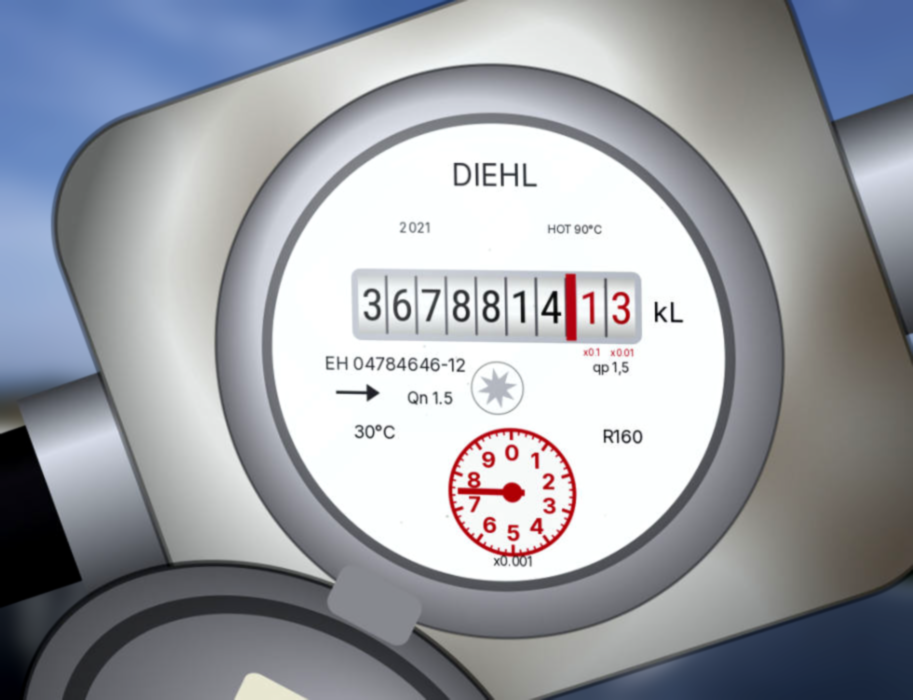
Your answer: 3678814.137,kL
